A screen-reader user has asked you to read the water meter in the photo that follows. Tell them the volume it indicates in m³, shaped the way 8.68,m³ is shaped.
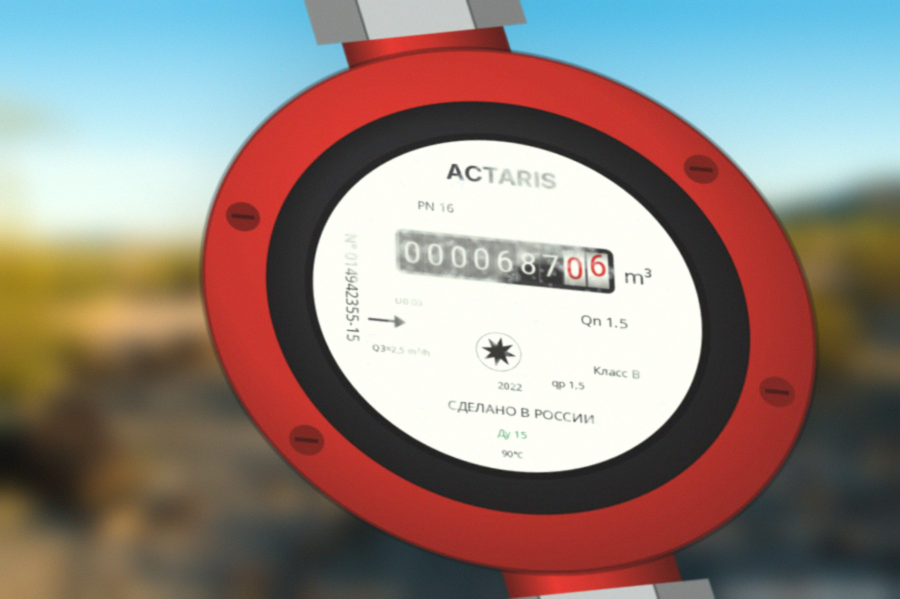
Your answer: 687.06,m³
